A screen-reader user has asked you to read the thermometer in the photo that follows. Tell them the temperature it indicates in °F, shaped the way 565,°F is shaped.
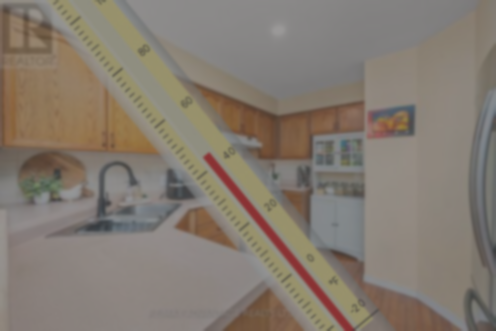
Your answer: 44,°F
